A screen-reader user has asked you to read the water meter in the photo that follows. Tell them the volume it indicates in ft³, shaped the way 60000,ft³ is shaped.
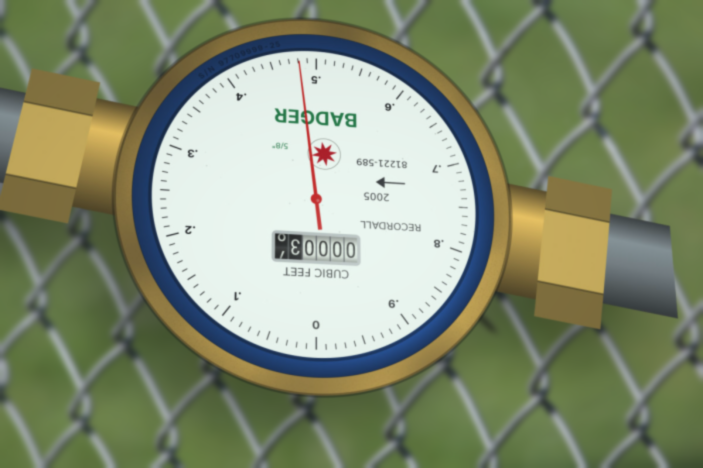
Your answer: 37.48,ft³
